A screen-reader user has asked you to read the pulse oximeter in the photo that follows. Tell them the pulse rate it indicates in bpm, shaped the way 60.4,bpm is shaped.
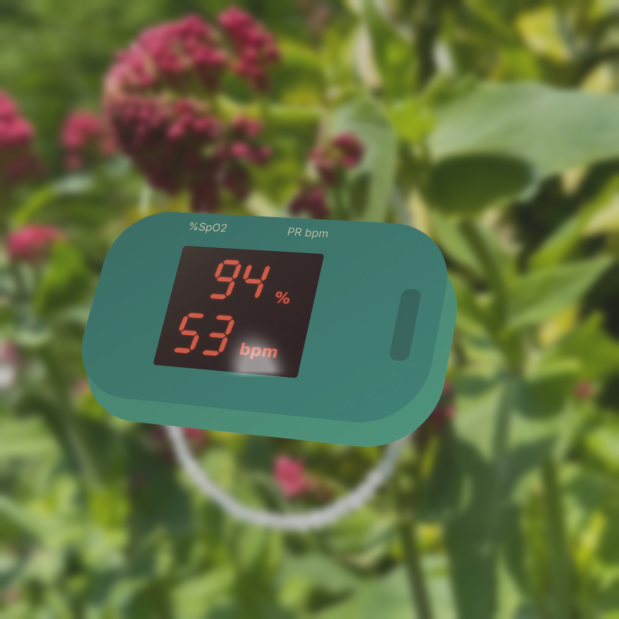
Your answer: 53,bpm
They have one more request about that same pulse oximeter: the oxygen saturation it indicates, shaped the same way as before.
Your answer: 94,%
